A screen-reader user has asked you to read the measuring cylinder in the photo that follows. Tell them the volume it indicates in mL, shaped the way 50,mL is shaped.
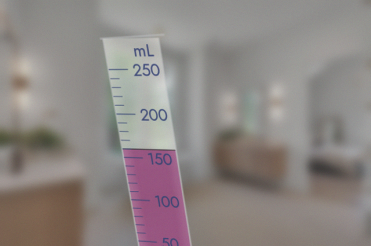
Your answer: 160,mL
